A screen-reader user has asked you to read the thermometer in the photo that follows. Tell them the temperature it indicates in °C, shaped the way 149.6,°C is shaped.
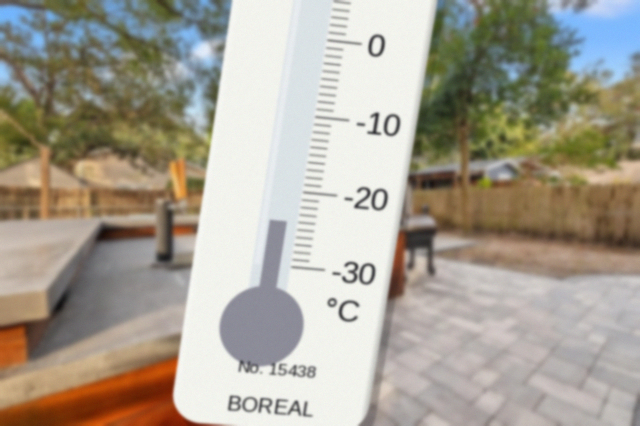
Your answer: -24,°C
